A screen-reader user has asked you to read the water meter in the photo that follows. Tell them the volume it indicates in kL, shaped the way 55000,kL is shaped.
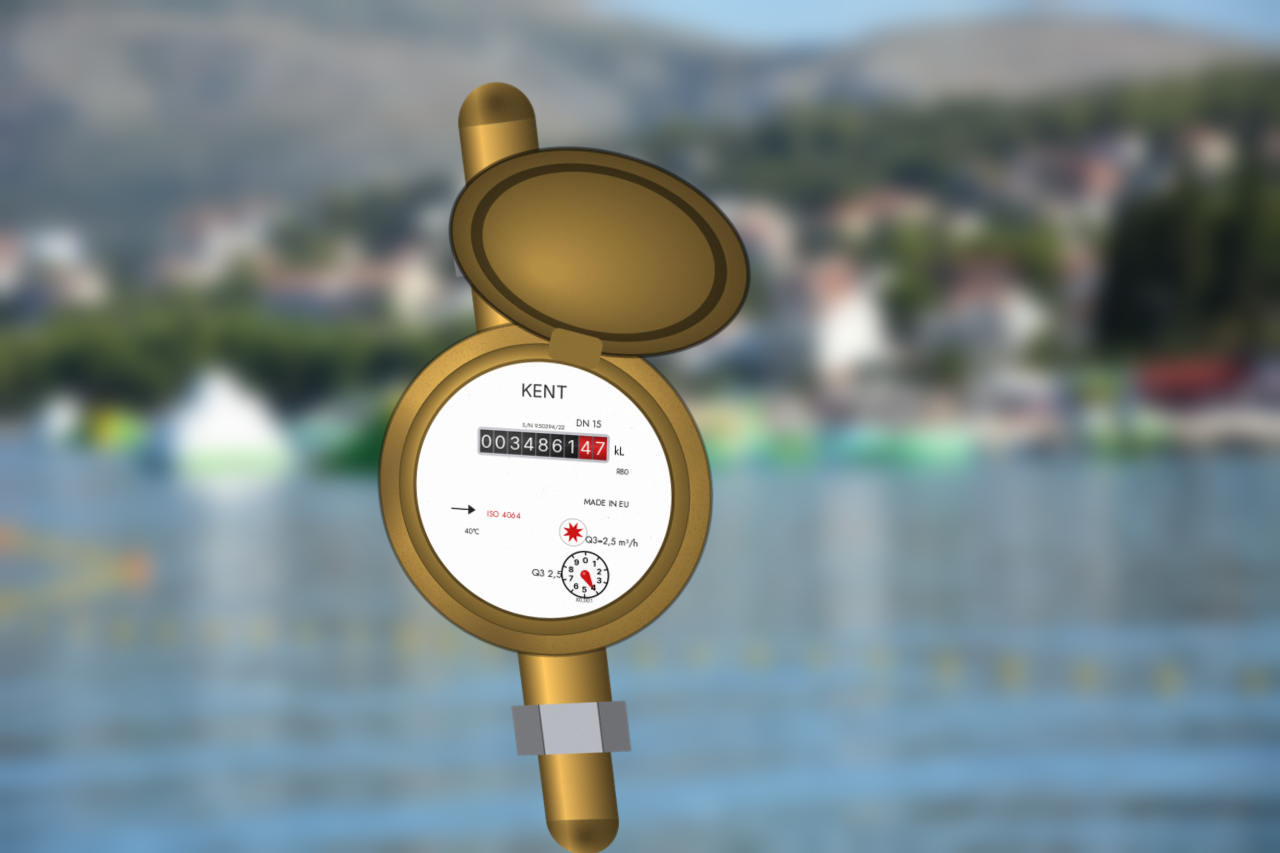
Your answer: 34861.474,kL
